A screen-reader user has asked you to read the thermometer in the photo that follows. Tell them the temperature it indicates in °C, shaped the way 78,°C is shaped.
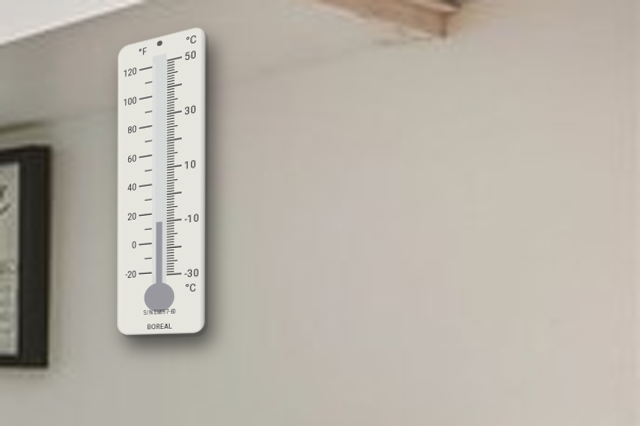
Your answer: -10,°C
